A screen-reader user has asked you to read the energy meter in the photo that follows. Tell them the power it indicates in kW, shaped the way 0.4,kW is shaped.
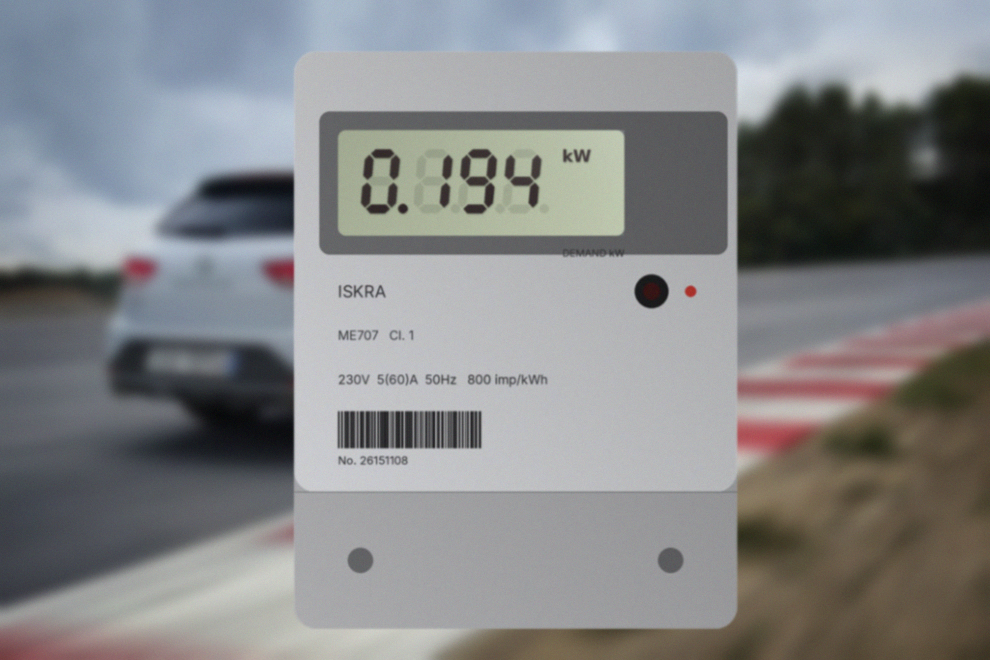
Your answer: 0.194,kW
